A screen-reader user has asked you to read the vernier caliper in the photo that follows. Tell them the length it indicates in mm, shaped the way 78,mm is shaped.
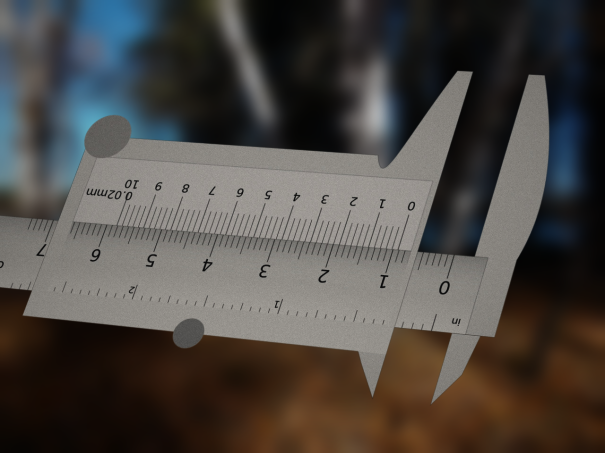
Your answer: 9.2,mm
